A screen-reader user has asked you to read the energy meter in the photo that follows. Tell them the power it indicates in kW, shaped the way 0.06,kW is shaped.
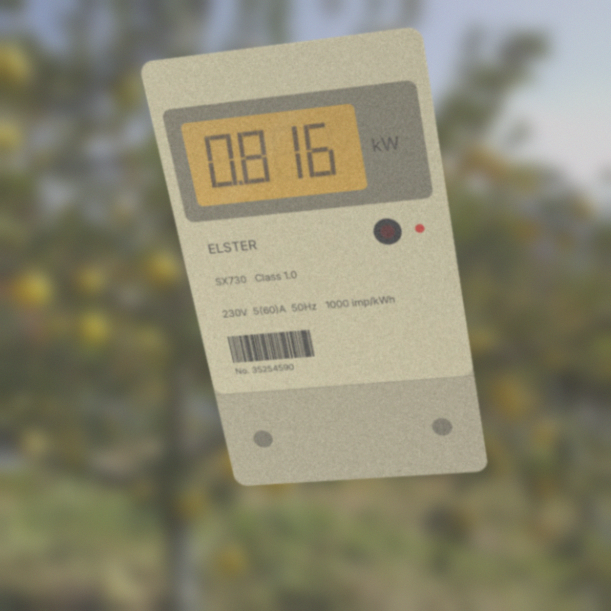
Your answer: 0.816,kW
